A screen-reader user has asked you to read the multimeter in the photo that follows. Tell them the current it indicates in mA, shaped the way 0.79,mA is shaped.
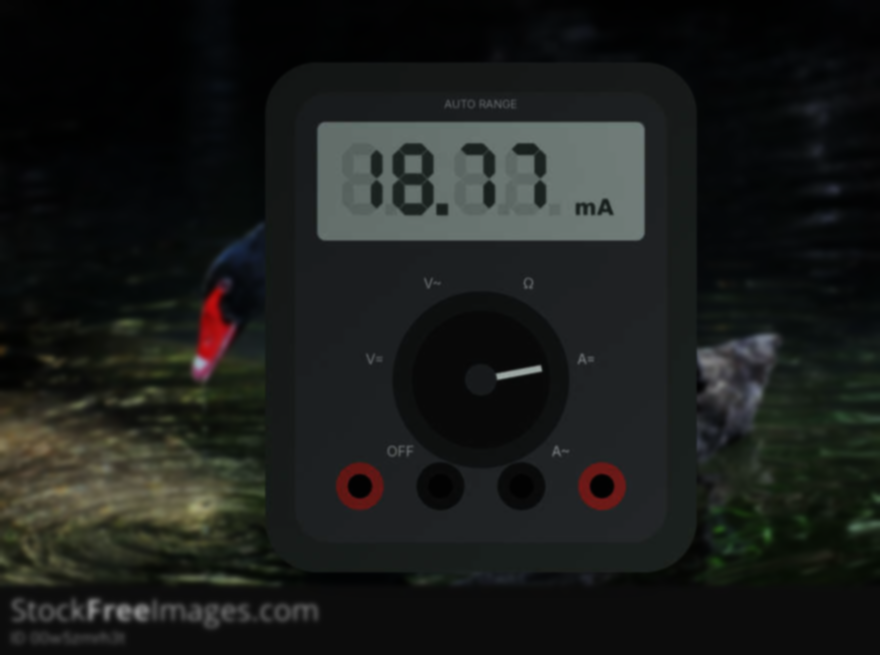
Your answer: 18.77,mA
